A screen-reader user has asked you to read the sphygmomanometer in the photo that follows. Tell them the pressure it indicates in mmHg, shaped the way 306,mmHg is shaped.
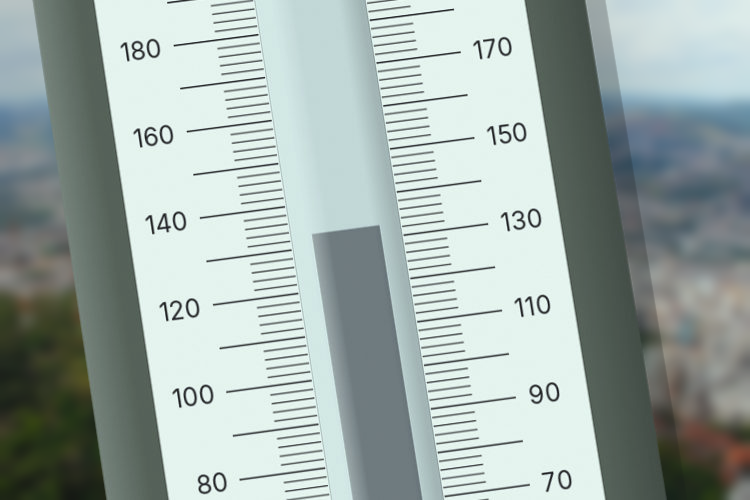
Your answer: 133,mmHg
